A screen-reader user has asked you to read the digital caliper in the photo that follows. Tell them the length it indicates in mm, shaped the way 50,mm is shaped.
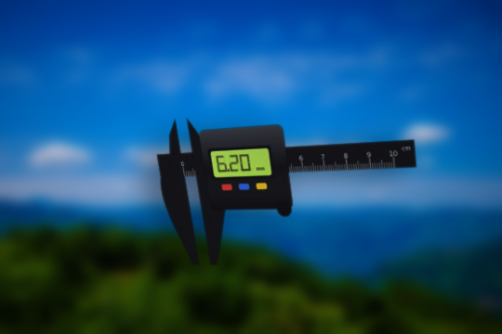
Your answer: 6.20,mm
